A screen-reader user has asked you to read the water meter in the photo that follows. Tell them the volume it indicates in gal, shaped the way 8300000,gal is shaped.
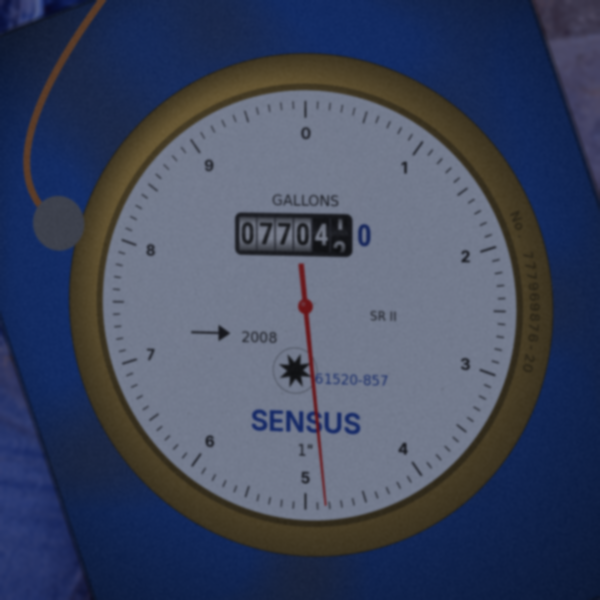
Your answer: 770414.8,gal
